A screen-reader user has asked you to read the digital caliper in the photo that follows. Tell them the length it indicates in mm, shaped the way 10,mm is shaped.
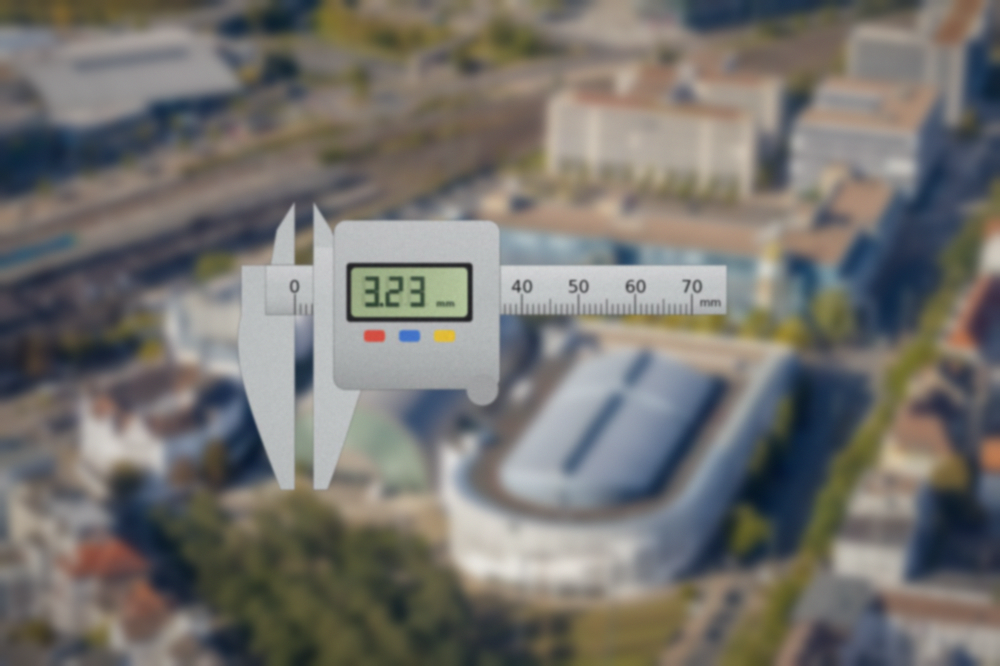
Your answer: 3.23,mm
